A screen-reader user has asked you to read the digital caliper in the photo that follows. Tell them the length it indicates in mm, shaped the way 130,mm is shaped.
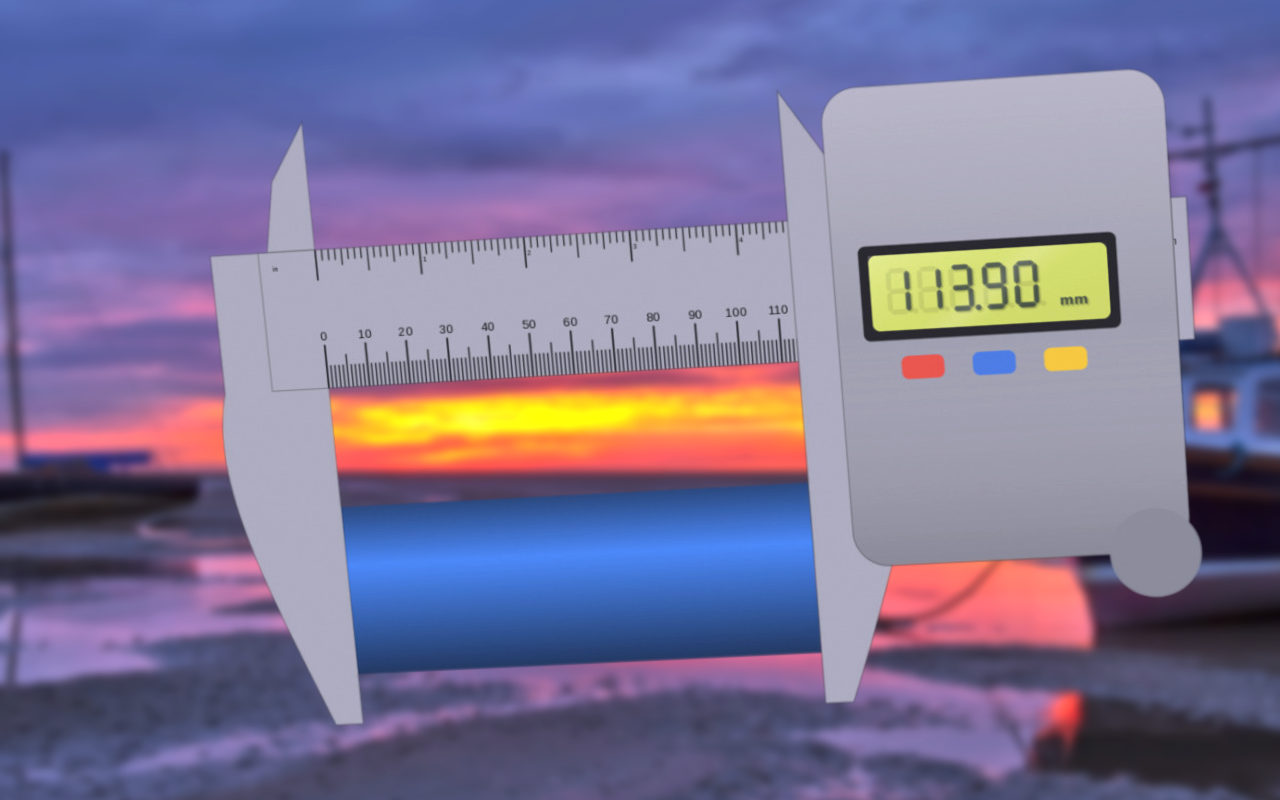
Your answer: 113.90,mm
